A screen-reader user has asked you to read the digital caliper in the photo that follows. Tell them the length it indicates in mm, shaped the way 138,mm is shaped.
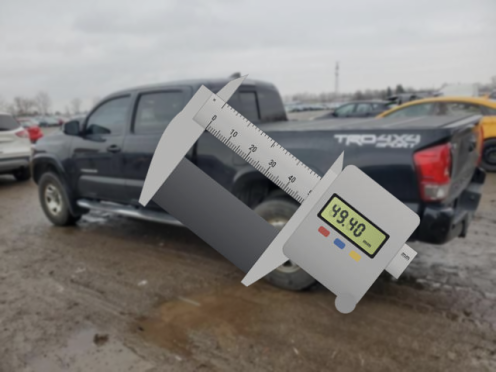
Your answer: 49.40,mm
